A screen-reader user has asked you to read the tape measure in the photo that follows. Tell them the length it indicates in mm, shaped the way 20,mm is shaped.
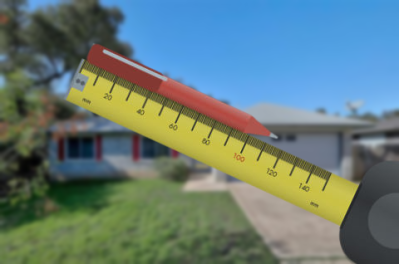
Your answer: 115,mm
